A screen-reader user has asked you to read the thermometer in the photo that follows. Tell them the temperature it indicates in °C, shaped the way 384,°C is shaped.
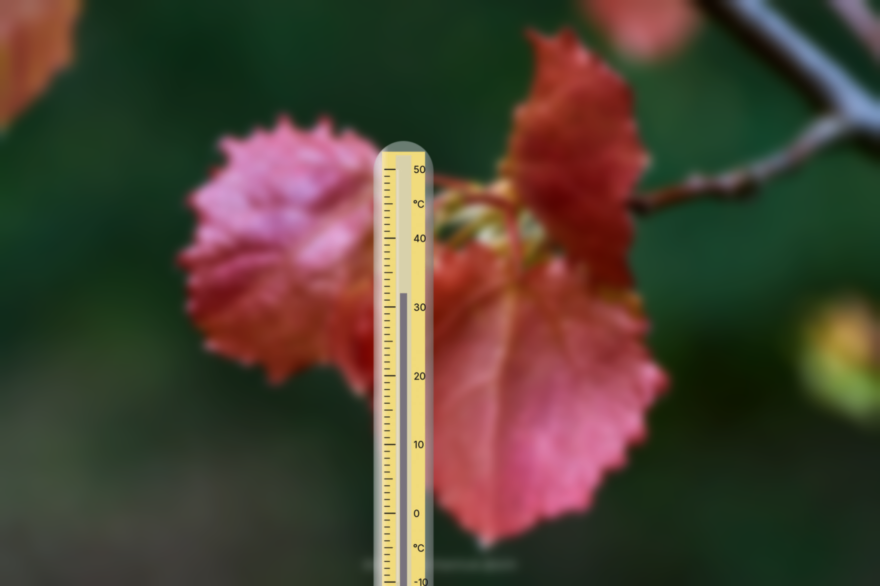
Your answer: 32,°C
